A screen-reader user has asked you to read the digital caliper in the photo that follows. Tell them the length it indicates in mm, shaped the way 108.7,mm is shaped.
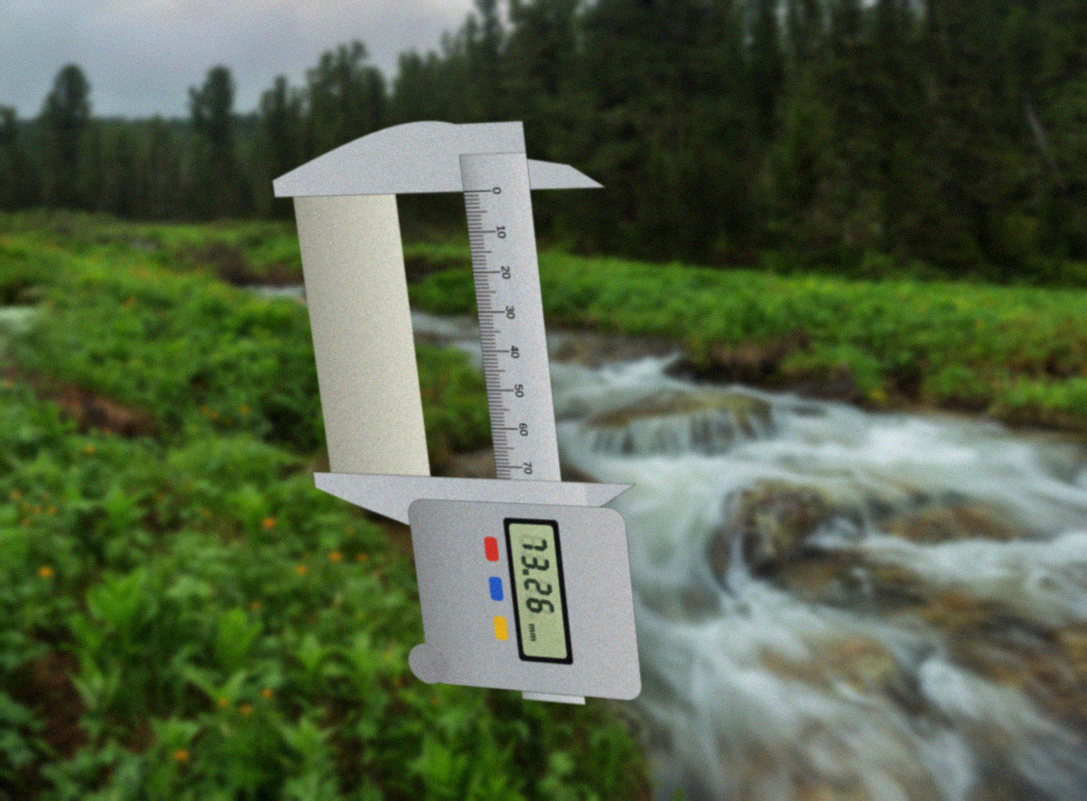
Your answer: 73.26,mm
